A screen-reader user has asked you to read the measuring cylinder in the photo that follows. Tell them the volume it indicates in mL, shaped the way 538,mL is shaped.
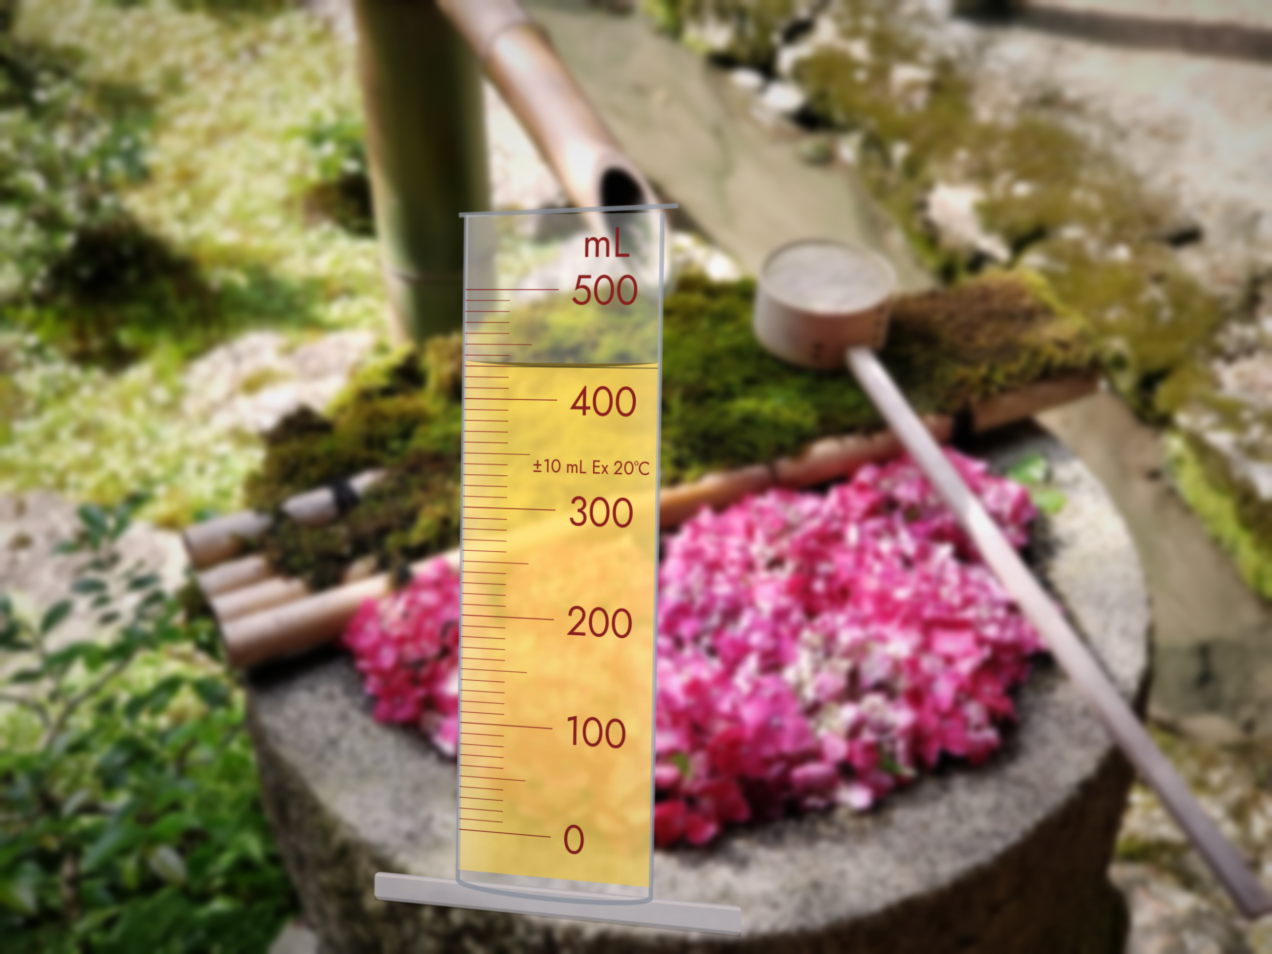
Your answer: 430,mL
